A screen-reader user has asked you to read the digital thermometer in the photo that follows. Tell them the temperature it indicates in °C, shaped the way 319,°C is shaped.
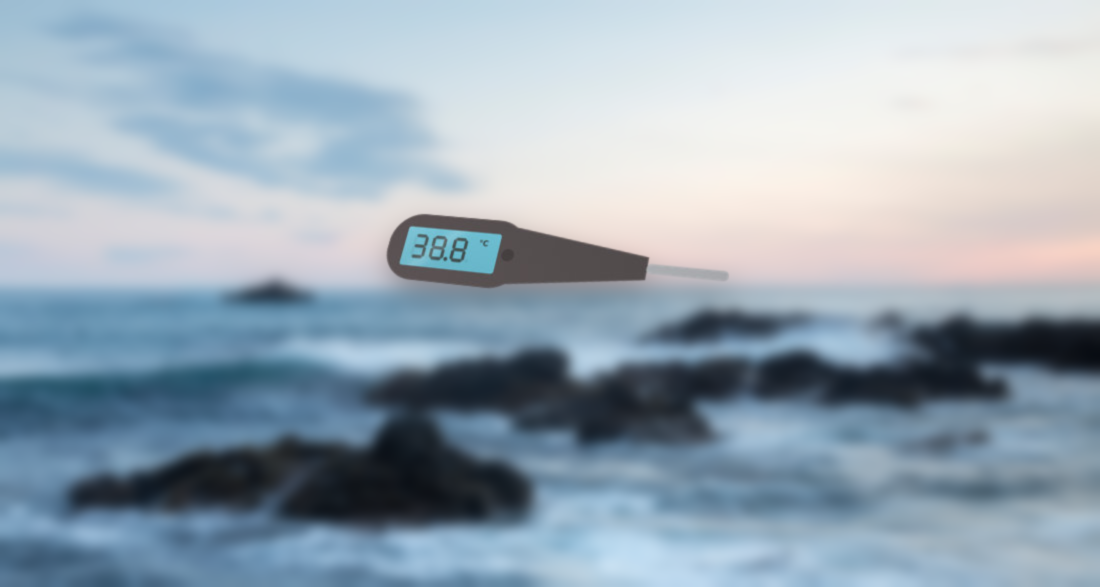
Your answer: 38.8,°C
